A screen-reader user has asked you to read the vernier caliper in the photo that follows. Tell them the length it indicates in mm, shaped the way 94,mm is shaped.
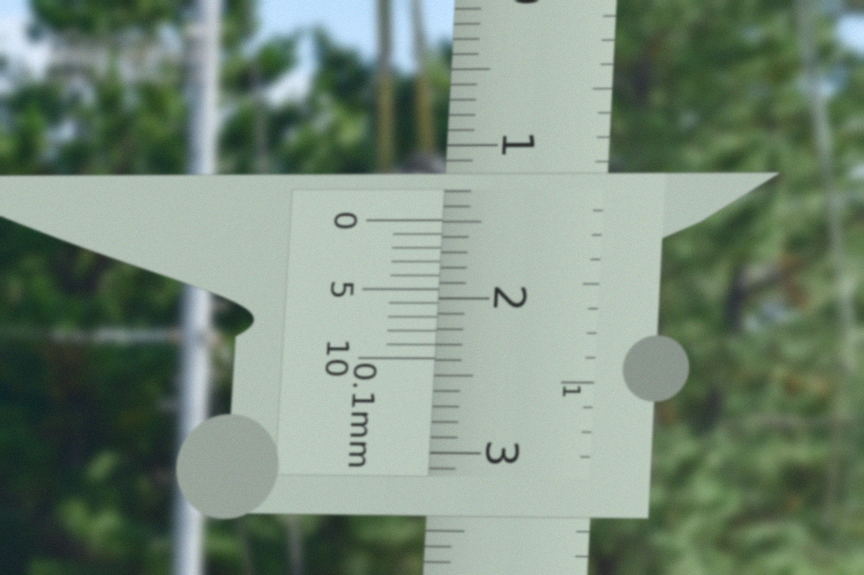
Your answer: 14.9,mm
